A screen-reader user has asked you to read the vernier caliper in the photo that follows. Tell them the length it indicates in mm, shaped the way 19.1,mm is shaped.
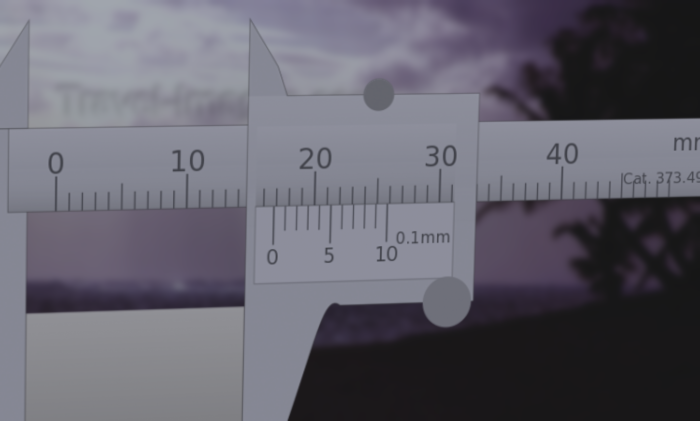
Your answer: 16.8,mm
